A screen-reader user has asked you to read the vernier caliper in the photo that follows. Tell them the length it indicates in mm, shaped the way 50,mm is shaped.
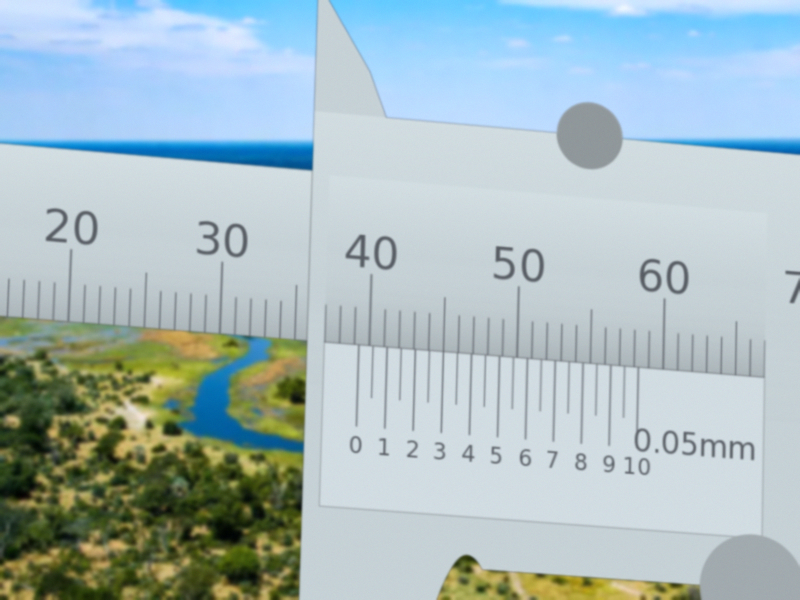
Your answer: 39.3,mm
